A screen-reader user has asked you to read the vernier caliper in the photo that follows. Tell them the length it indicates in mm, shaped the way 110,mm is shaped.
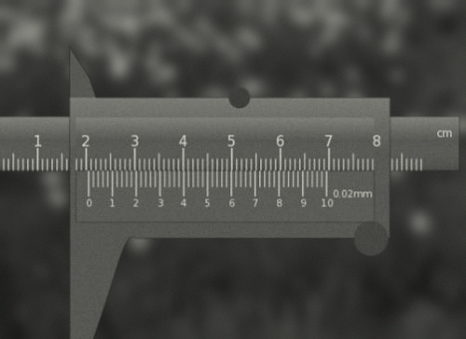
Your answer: 20.5,mm
